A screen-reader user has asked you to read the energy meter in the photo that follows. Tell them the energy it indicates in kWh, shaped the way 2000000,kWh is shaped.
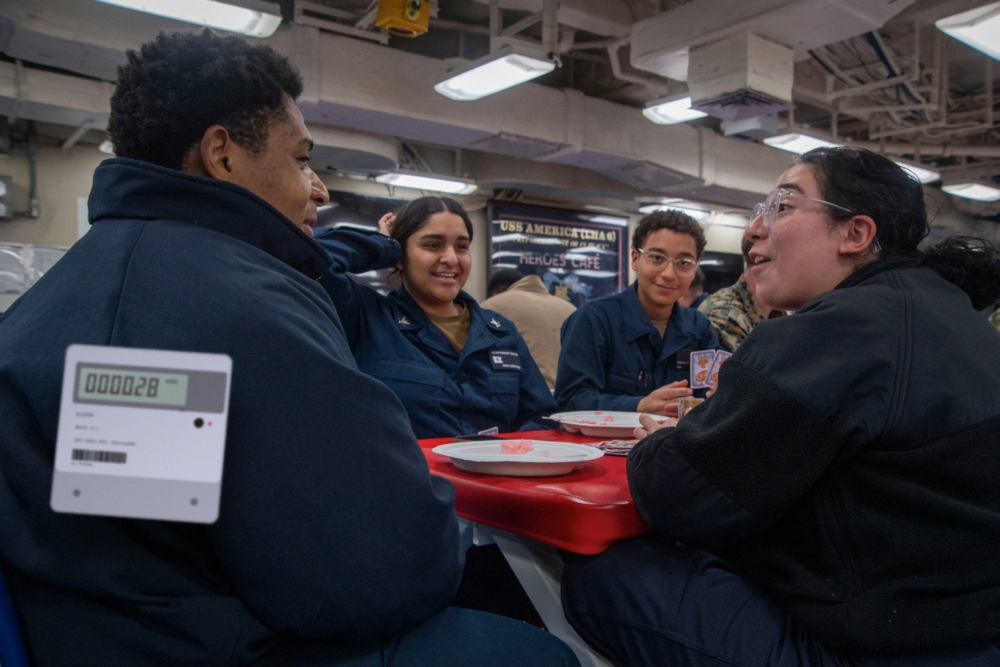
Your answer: 28,kWh
